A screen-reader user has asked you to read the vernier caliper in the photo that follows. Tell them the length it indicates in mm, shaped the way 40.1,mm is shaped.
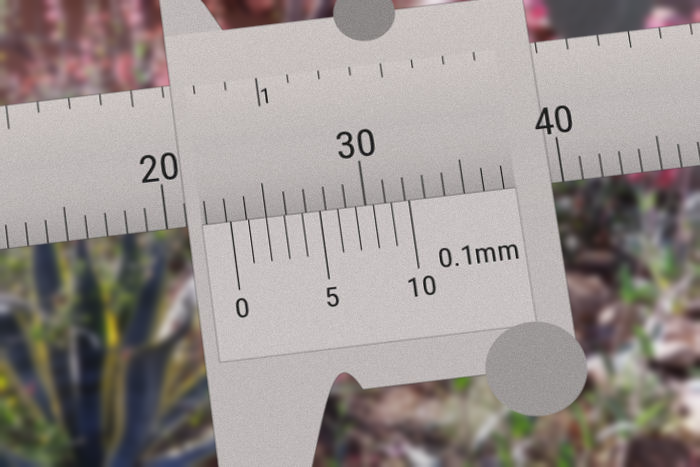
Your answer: 23.2,mm
